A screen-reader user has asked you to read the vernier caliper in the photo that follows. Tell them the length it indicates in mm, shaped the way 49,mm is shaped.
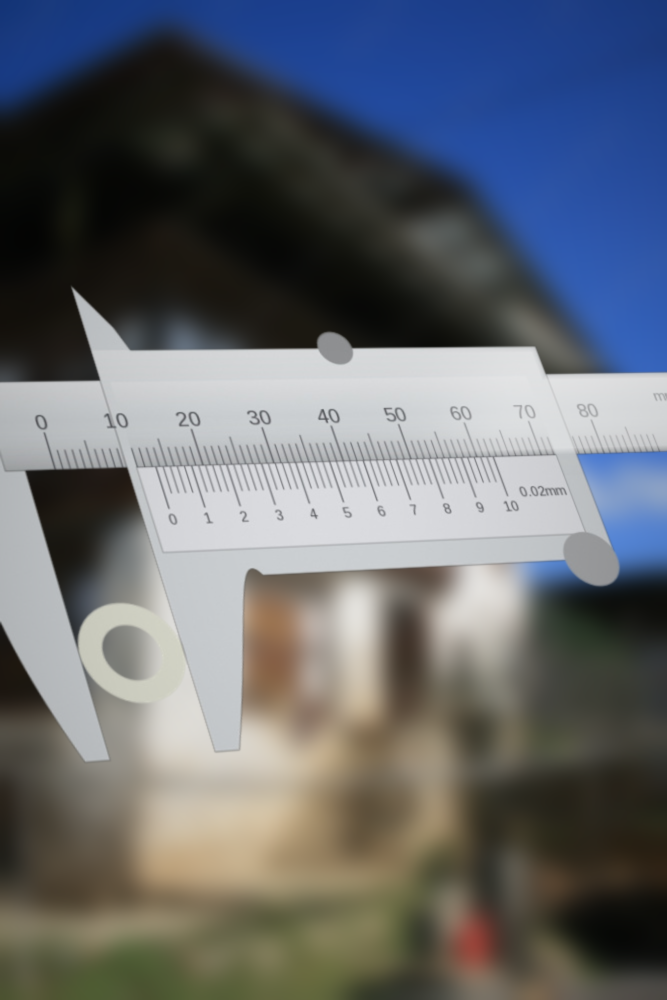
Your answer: 13.5,mm
